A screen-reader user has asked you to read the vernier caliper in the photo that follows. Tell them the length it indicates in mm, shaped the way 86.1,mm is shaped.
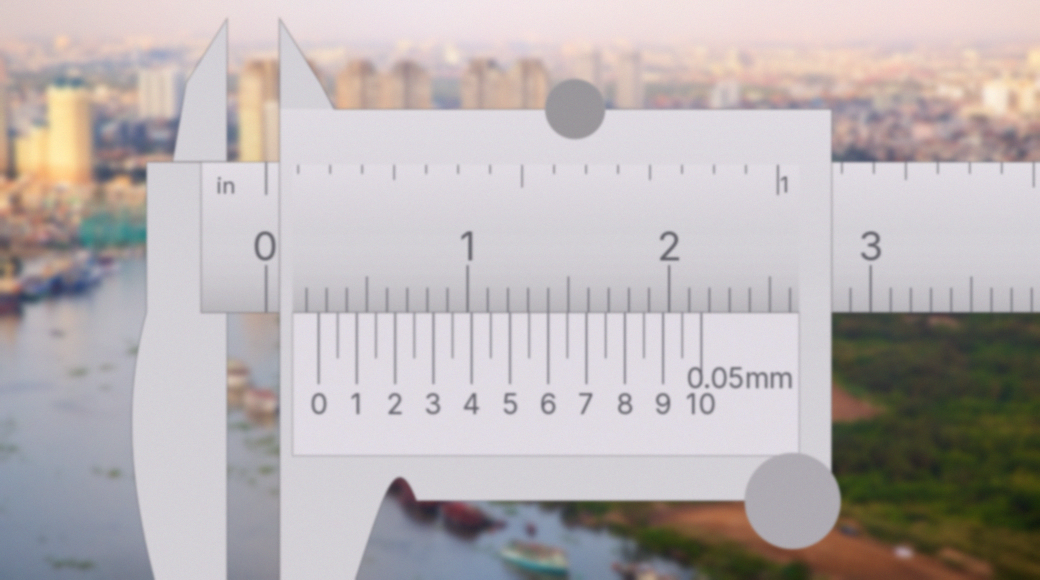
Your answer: 2.6,mm
